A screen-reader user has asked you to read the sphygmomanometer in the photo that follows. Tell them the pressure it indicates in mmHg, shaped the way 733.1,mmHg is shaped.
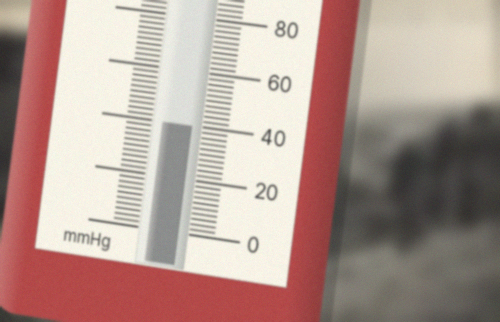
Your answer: 40,mmHg
